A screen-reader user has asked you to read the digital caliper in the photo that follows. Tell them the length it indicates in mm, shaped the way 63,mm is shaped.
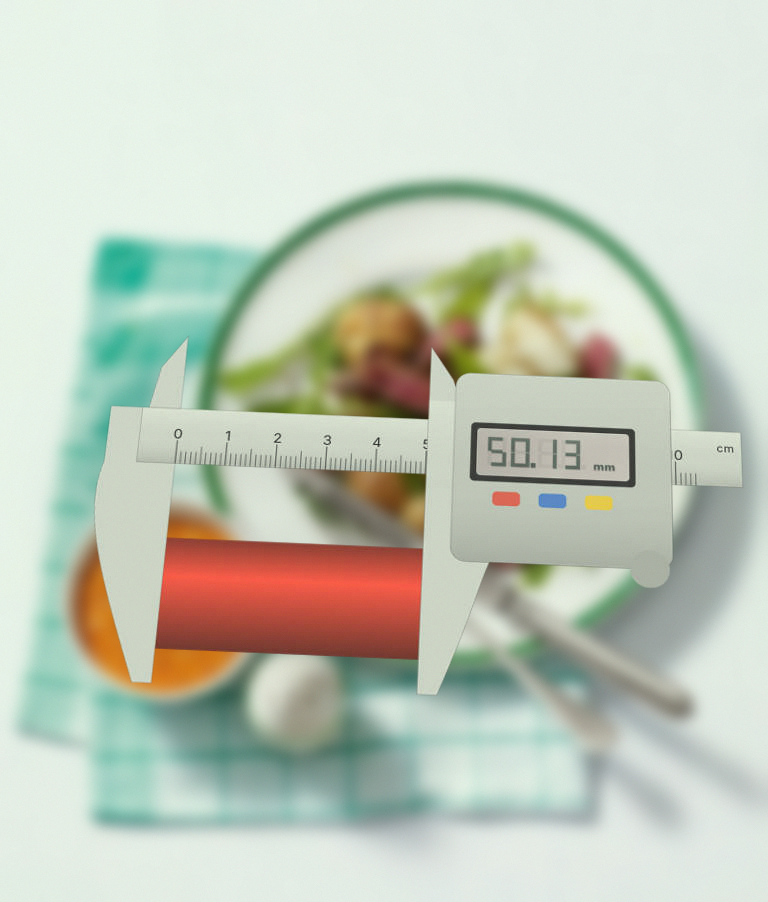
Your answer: 50.13,mm
